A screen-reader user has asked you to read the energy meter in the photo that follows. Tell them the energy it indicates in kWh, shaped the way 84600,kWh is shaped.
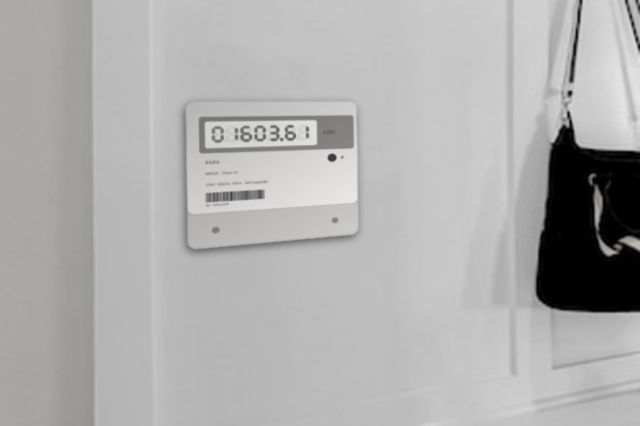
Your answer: 1603.61,kWh
